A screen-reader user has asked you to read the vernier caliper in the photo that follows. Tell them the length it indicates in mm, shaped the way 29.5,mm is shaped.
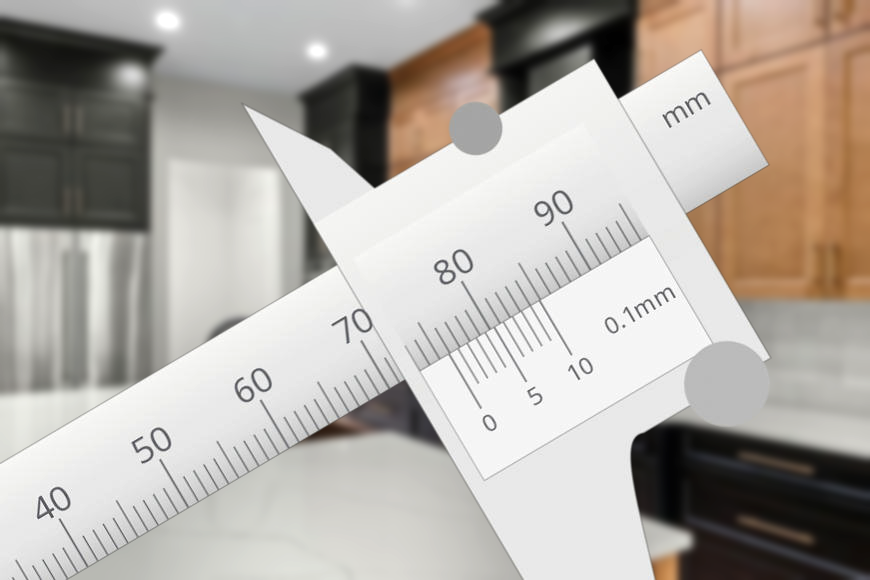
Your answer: 75.9,mm
